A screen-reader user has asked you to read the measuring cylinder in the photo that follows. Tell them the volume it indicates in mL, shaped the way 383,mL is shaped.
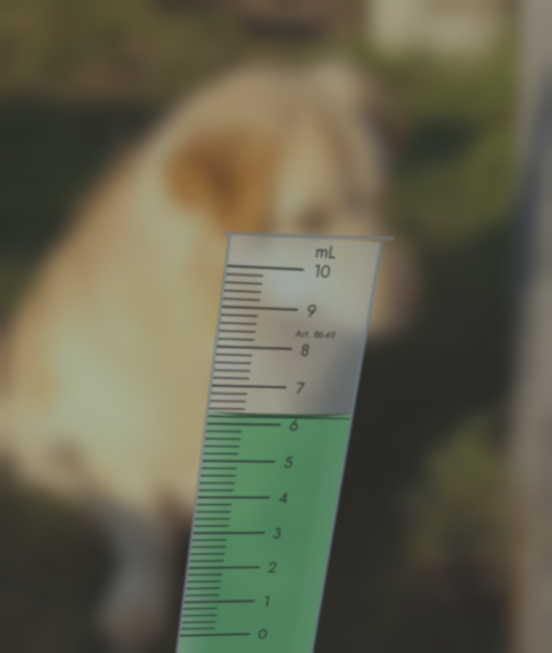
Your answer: 6.2,mL
